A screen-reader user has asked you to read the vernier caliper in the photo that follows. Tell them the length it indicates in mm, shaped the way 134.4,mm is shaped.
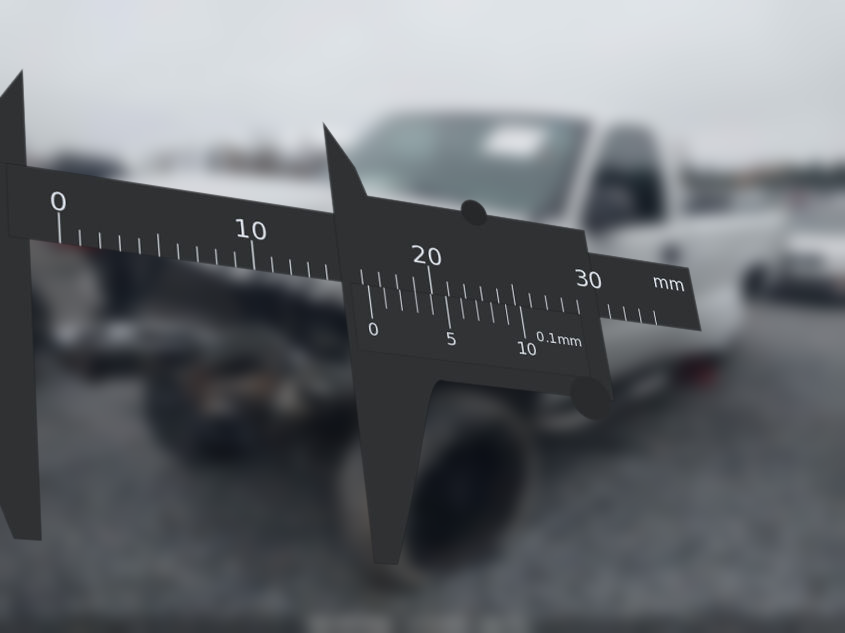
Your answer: 16.3,mm
